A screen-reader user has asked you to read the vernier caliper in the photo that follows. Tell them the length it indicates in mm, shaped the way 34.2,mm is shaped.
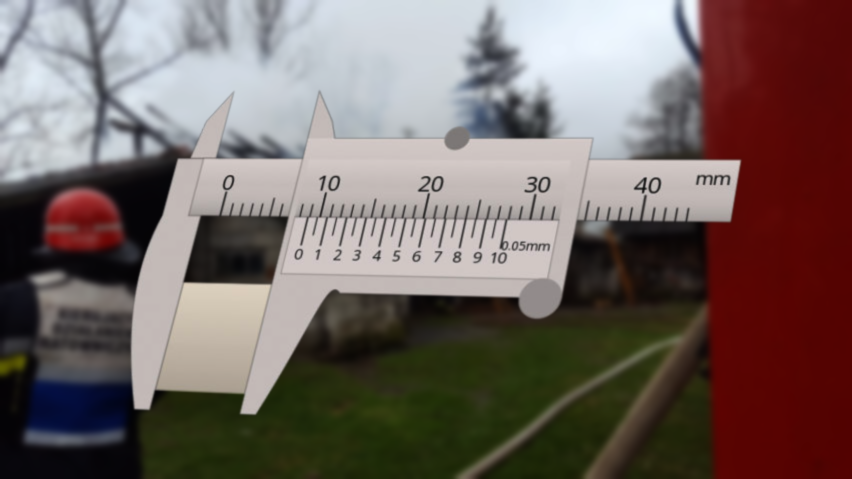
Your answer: 8.8,mm
